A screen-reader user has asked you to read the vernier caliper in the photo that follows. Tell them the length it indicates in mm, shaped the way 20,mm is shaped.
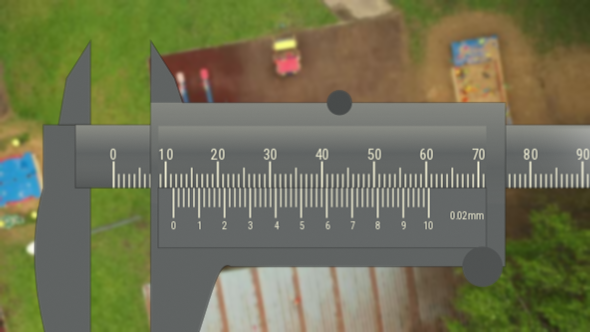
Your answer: 11.5,mm
